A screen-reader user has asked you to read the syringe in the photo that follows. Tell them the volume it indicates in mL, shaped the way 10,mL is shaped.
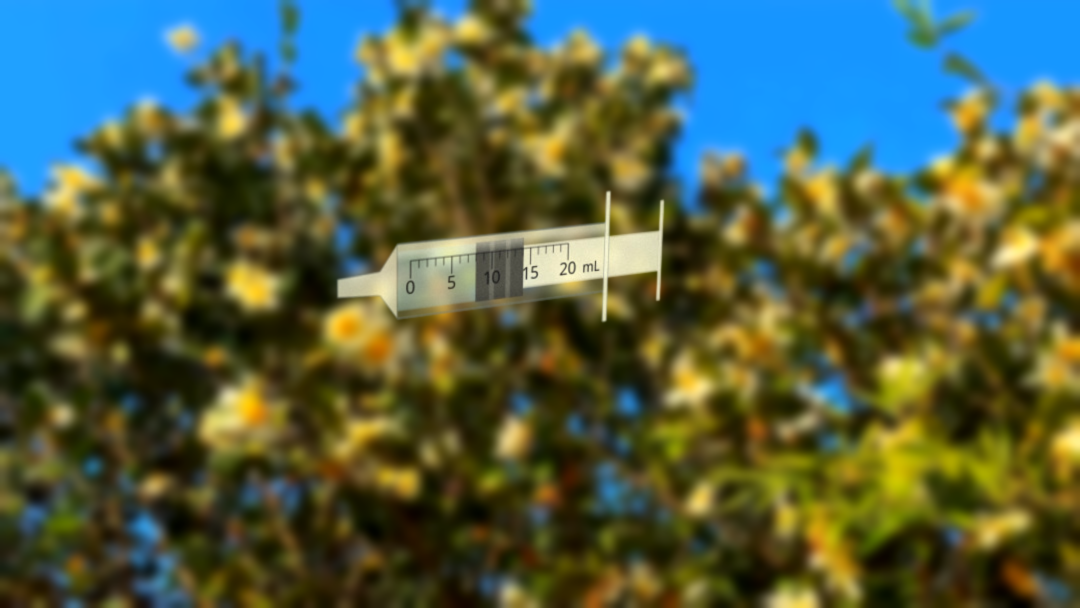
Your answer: 8,mL
